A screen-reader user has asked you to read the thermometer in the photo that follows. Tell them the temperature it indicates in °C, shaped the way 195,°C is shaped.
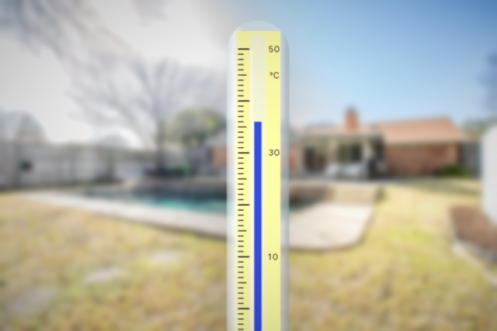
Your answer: 36,°C
